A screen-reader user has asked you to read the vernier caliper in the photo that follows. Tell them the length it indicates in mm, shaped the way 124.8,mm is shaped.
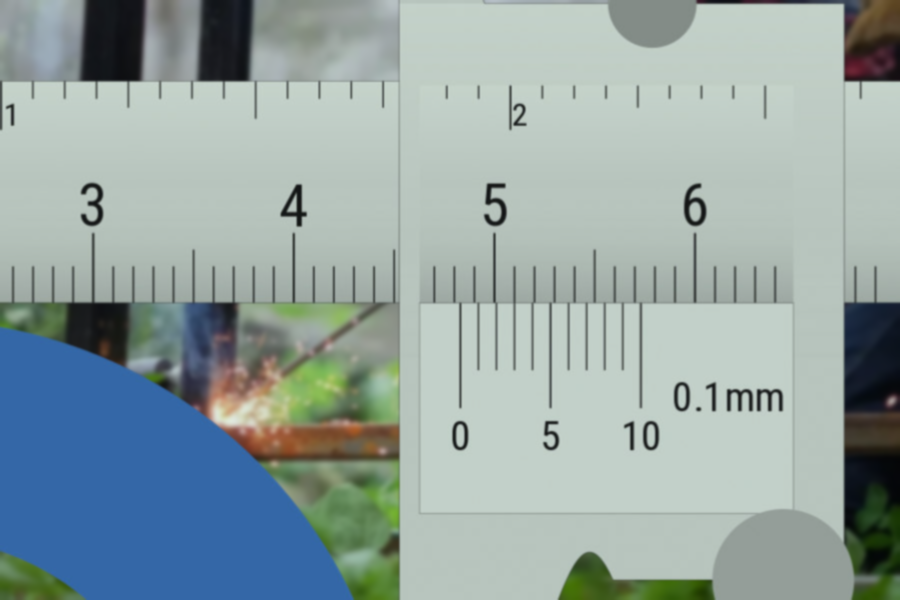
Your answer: 48.3,mm
